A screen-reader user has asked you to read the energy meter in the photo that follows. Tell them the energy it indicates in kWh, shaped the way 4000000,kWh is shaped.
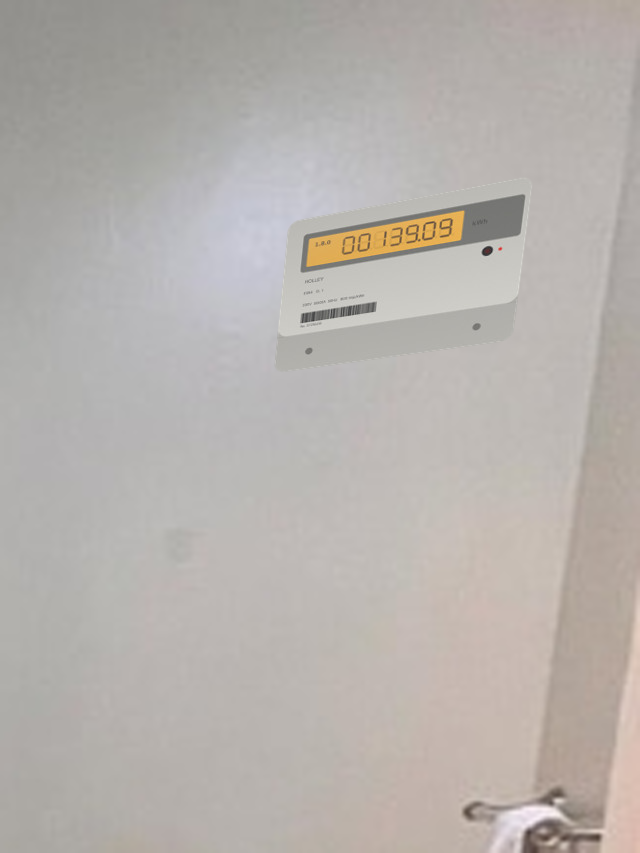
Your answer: 139.09,kWh
